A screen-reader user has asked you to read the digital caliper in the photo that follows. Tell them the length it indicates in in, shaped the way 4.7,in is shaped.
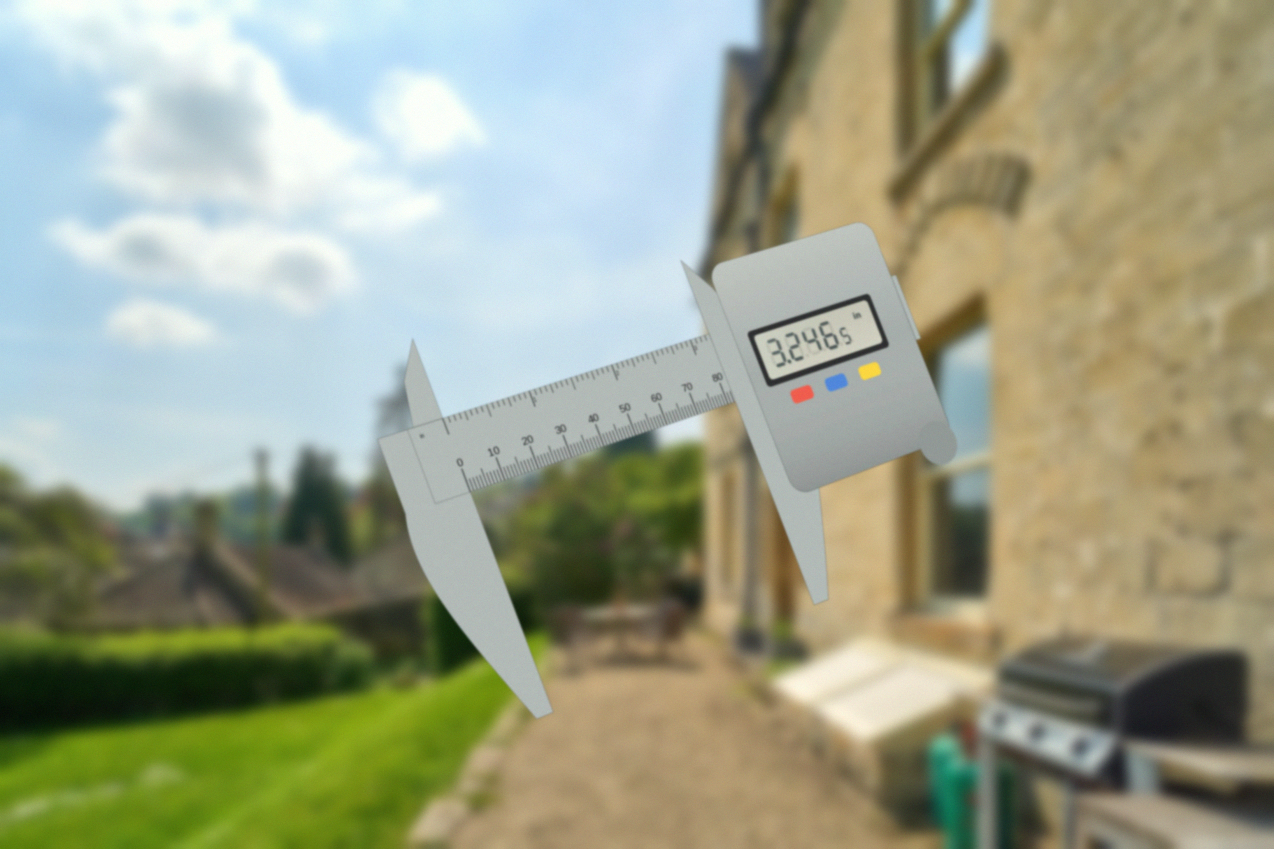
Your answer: 3.2465,in
